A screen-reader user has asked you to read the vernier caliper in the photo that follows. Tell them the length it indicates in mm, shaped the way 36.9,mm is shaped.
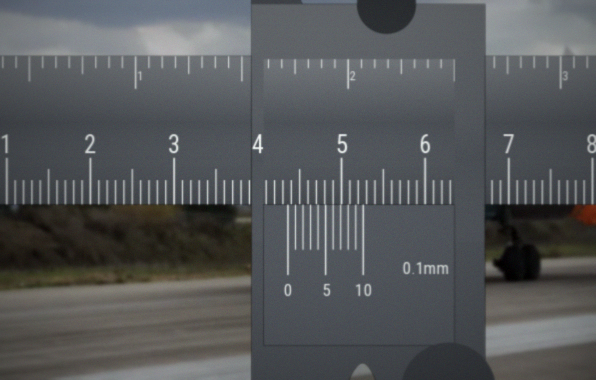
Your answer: 43.6,mm
